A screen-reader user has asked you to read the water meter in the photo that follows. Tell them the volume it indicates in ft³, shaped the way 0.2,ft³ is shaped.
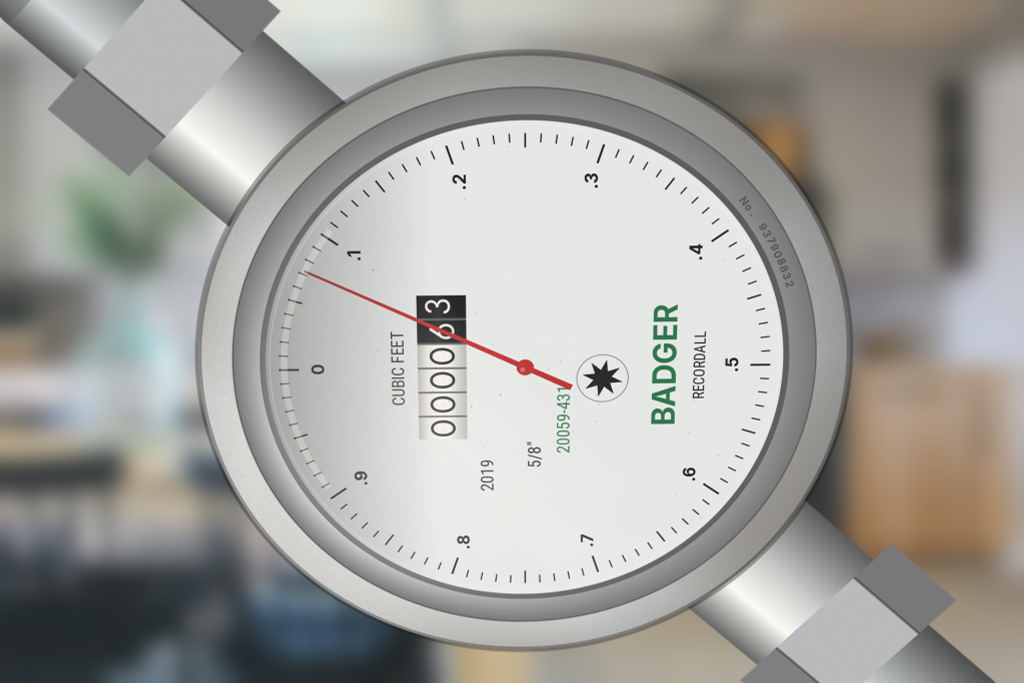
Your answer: 63.07,ft³
